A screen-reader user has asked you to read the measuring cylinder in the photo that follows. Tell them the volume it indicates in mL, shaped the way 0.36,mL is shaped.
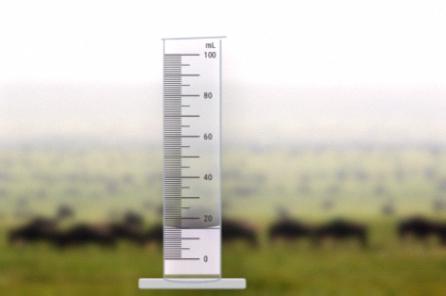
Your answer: 15,mL
